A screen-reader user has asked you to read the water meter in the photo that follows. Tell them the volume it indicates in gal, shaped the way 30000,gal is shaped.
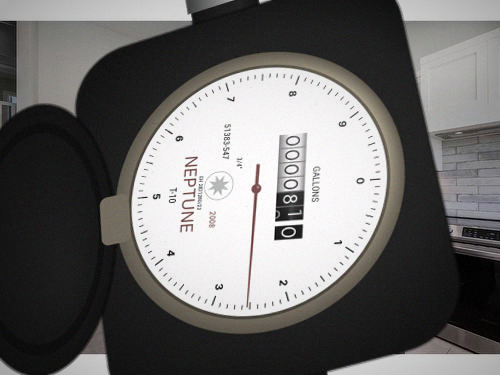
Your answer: 812.5,gal
